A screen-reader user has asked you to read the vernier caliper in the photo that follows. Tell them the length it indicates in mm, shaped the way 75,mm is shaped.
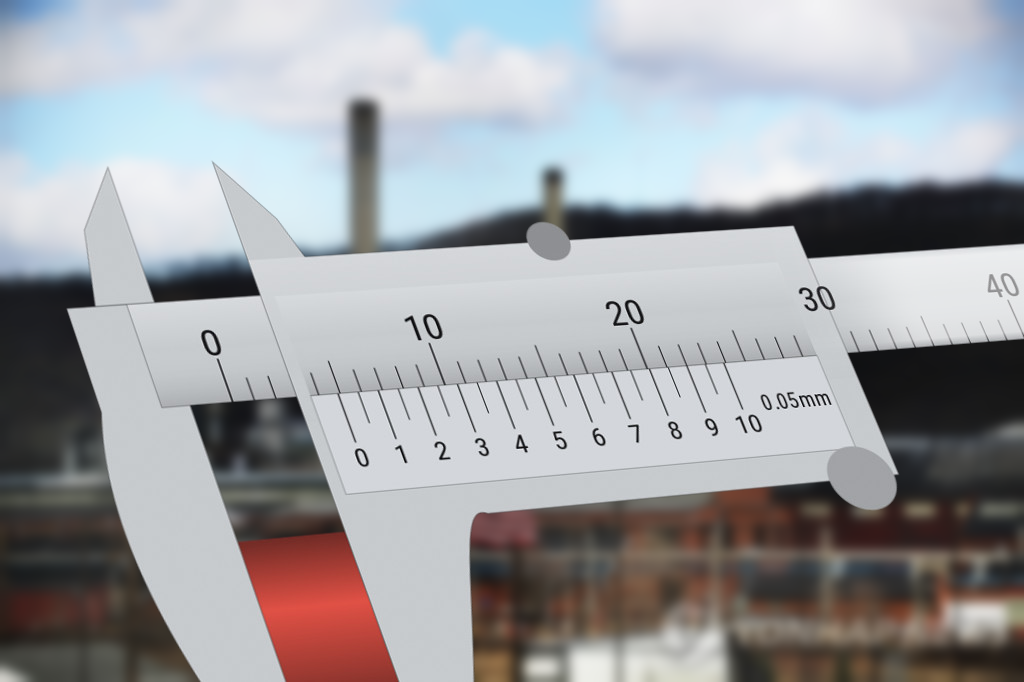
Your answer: 4.9,mm
